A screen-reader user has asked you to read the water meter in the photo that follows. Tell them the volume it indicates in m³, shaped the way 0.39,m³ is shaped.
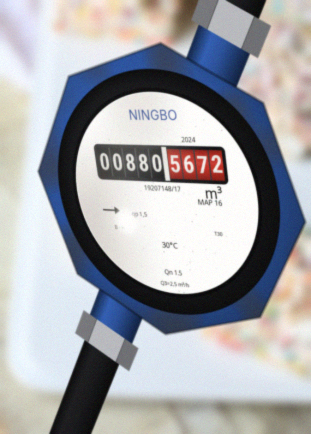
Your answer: 880.5672,m³
